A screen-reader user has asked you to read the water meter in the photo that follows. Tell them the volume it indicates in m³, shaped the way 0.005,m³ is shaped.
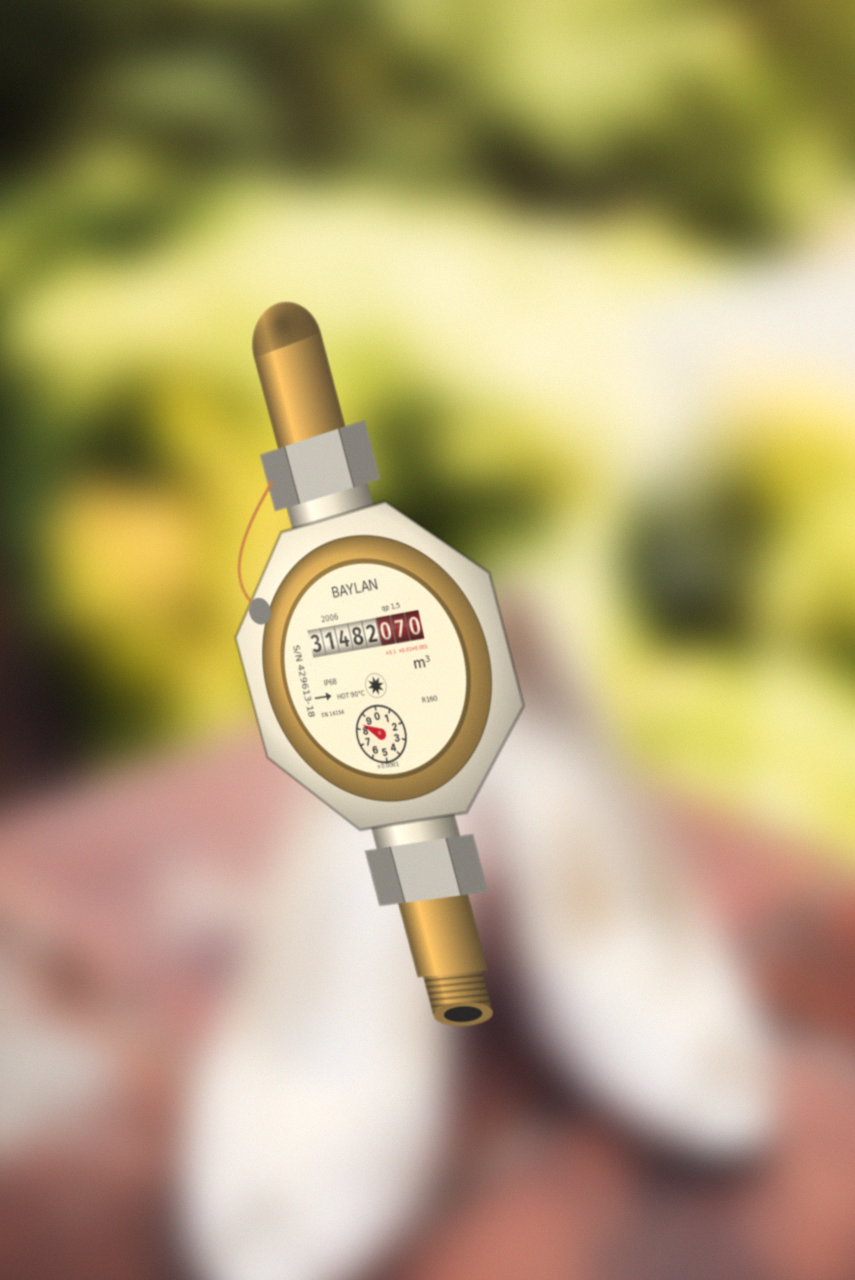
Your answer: 31482.0708,m³
